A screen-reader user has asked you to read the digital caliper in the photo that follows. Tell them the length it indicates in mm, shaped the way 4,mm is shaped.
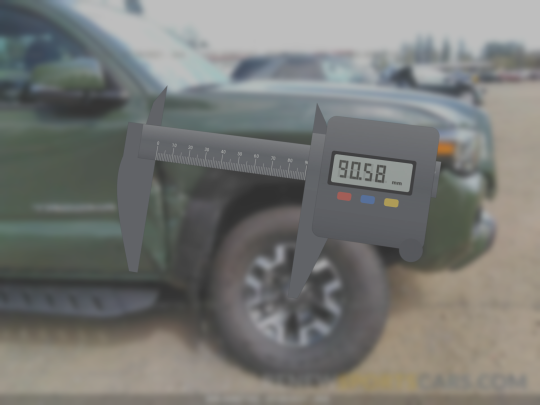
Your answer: 90.58,mm
